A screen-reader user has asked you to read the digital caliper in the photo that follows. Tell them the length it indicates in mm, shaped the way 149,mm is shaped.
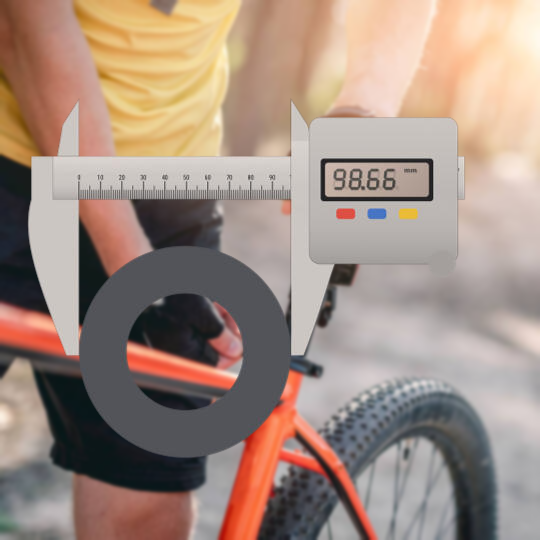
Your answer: 98.66,mm
